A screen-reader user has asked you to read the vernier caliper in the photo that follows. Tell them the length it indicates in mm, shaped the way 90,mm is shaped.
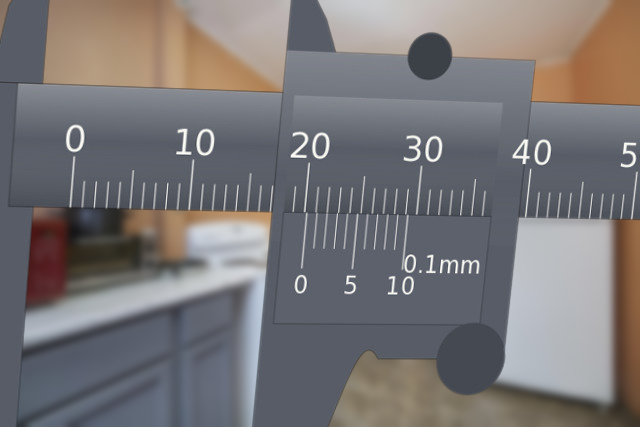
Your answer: 20.2,mm
